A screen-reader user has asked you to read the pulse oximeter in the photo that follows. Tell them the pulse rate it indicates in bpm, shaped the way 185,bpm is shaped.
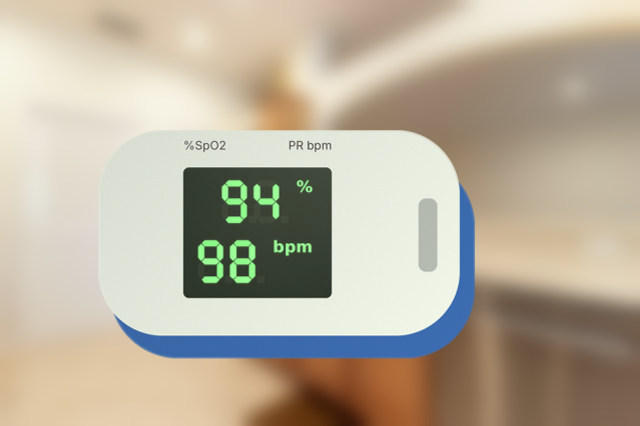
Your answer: 98,bpm
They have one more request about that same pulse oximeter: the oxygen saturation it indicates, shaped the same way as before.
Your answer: 94,%
